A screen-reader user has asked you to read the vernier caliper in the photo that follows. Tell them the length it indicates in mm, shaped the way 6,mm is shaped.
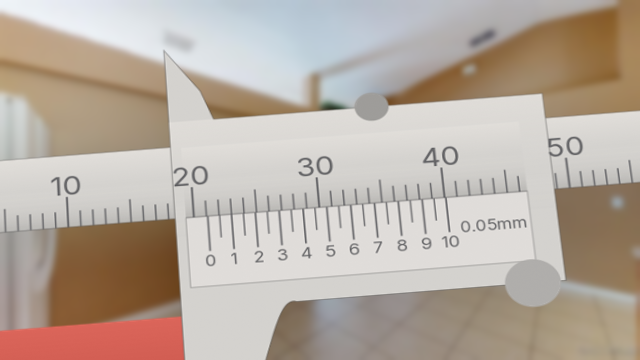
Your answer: 21.1,mm
